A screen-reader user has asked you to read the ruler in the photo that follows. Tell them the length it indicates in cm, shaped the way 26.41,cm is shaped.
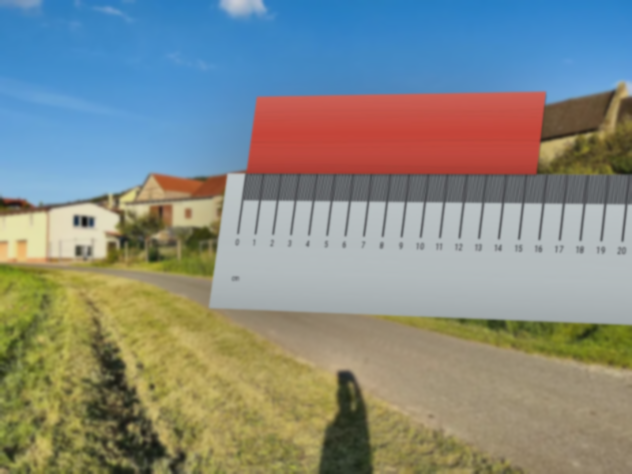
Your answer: 15.5,cm
